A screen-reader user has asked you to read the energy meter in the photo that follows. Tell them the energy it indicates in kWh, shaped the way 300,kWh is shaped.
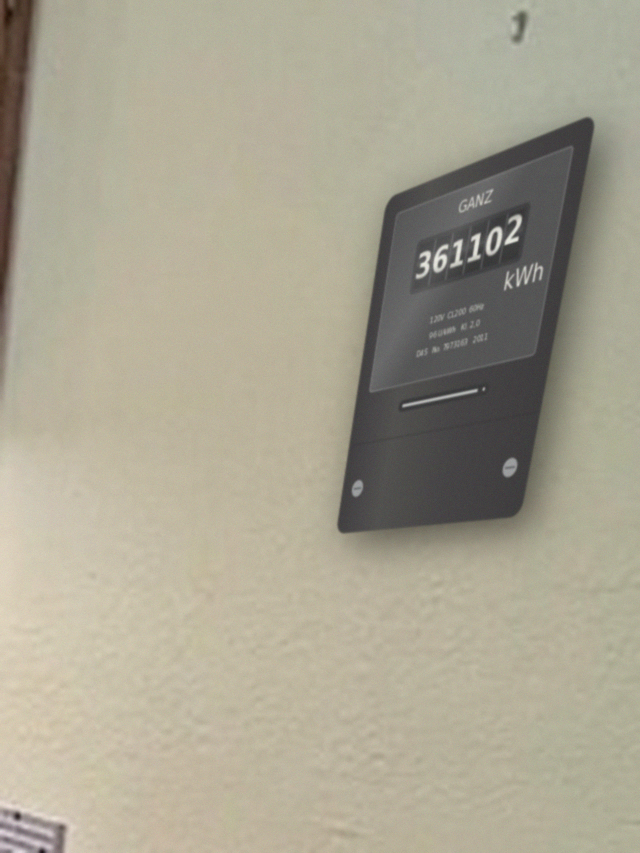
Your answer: 361102,kWh
